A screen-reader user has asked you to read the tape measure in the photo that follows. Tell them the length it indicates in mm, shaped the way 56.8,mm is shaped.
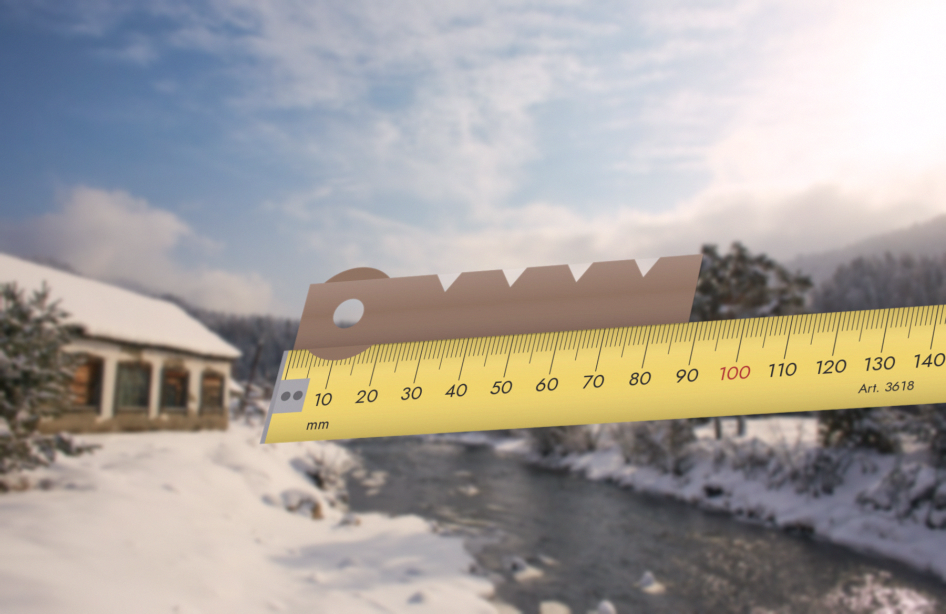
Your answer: 88,mm
